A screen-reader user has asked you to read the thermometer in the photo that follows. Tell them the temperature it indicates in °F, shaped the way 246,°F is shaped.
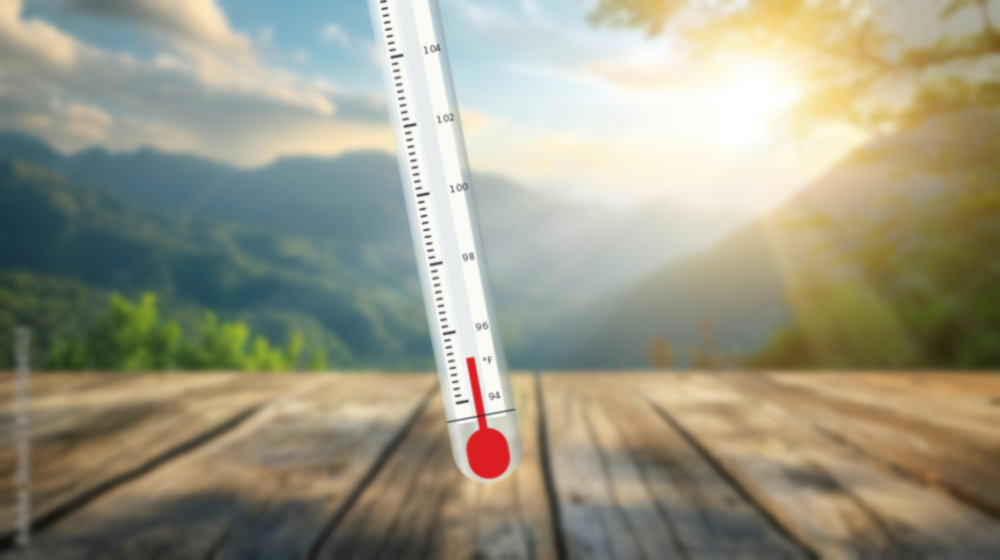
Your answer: 95.2,°F
